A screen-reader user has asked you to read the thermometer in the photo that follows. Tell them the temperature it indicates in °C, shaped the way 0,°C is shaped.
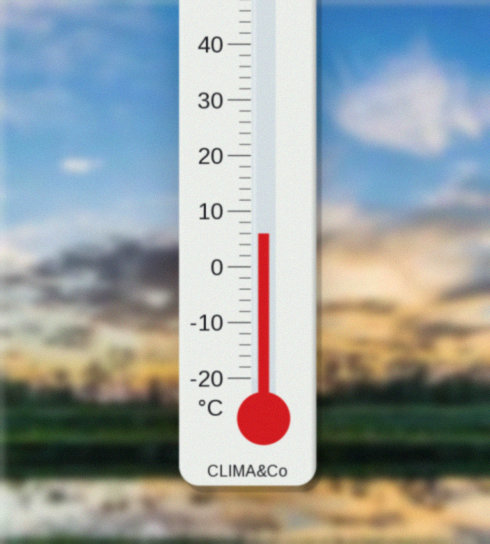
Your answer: 6,°C
